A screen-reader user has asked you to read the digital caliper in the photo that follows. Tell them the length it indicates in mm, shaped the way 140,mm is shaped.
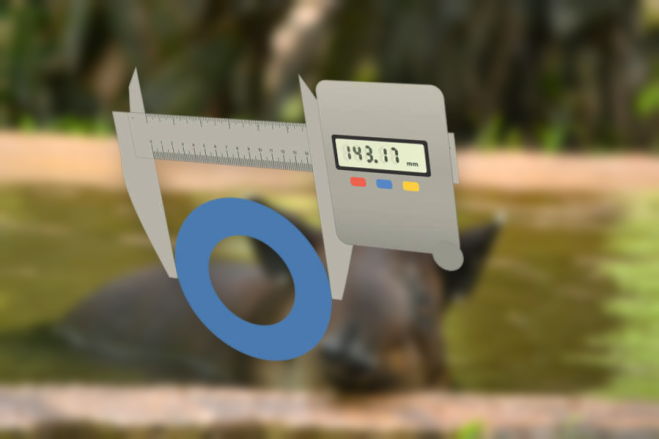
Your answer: 143.17,mm
